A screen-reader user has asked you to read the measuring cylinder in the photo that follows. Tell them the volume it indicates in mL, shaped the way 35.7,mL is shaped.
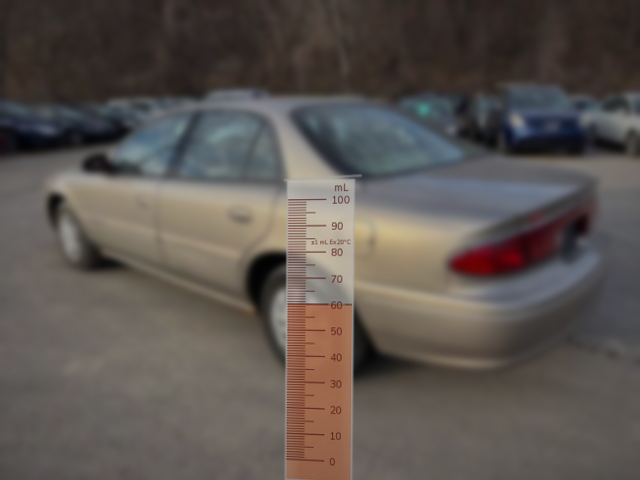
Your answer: 60,mL
